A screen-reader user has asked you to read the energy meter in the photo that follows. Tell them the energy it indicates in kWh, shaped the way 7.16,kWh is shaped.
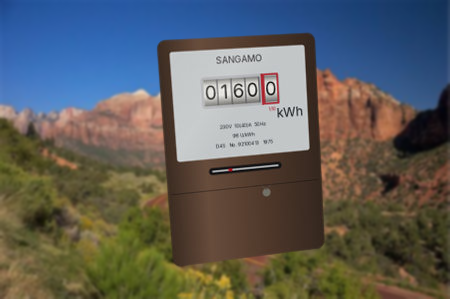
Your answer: 160.0,kWh
